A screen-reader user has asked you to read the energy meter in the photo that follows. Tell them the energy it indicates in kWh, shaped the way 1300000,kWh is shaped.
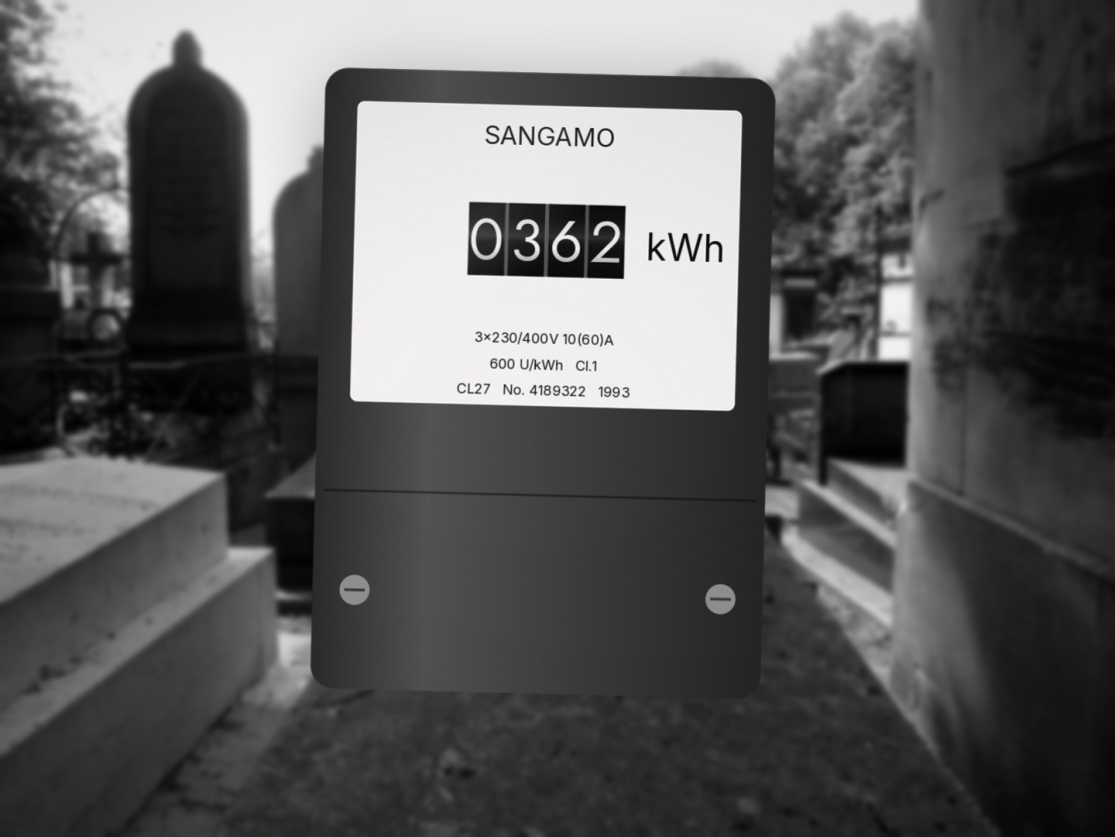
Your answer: 362,kWh
